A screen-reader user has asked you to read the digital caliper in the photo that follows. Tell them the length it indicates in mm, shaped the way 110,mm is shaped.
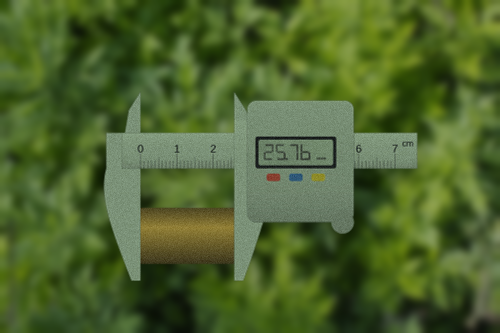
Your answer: 25.76,mm
